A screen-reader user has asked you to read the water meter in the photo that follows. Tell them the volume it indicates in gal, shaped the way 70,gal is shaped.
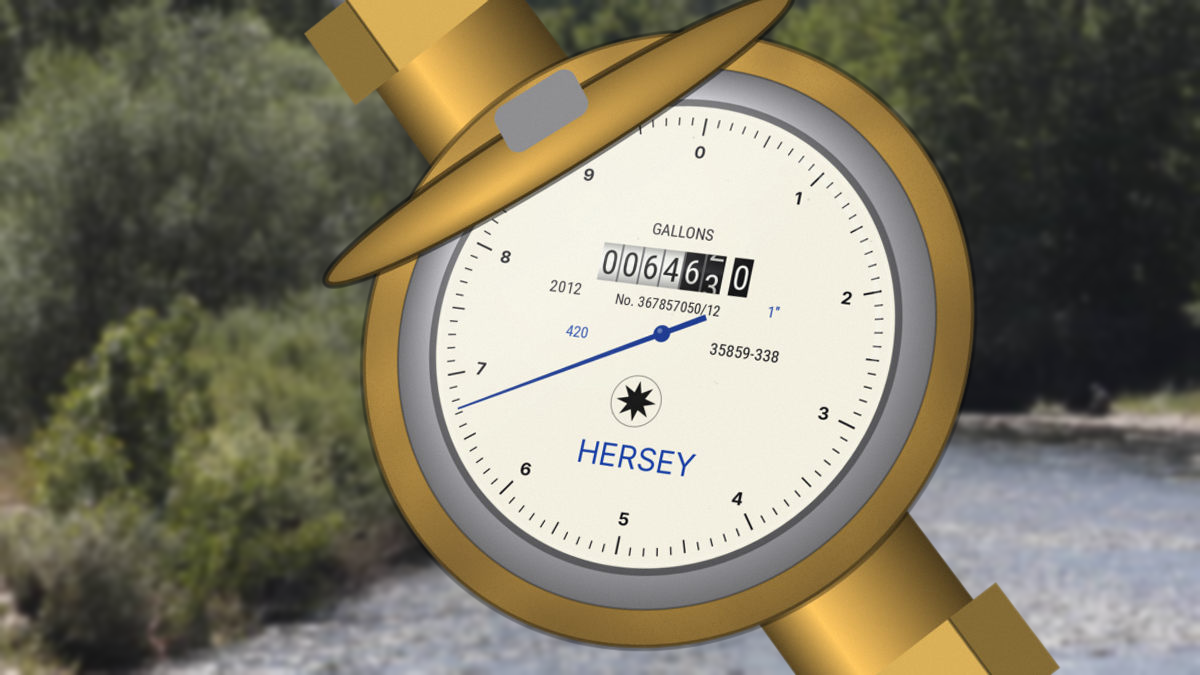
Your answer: 64626.7,gal
